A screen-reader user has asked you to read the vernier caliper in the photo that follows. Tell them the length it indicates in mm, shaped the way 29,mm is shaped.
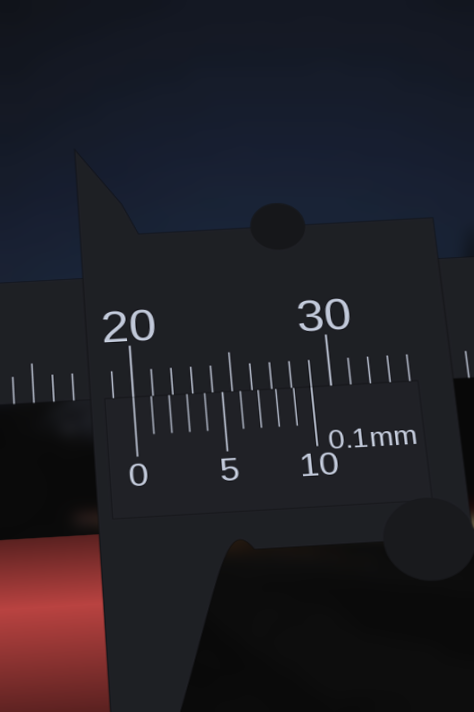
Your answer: 20.0,mm
